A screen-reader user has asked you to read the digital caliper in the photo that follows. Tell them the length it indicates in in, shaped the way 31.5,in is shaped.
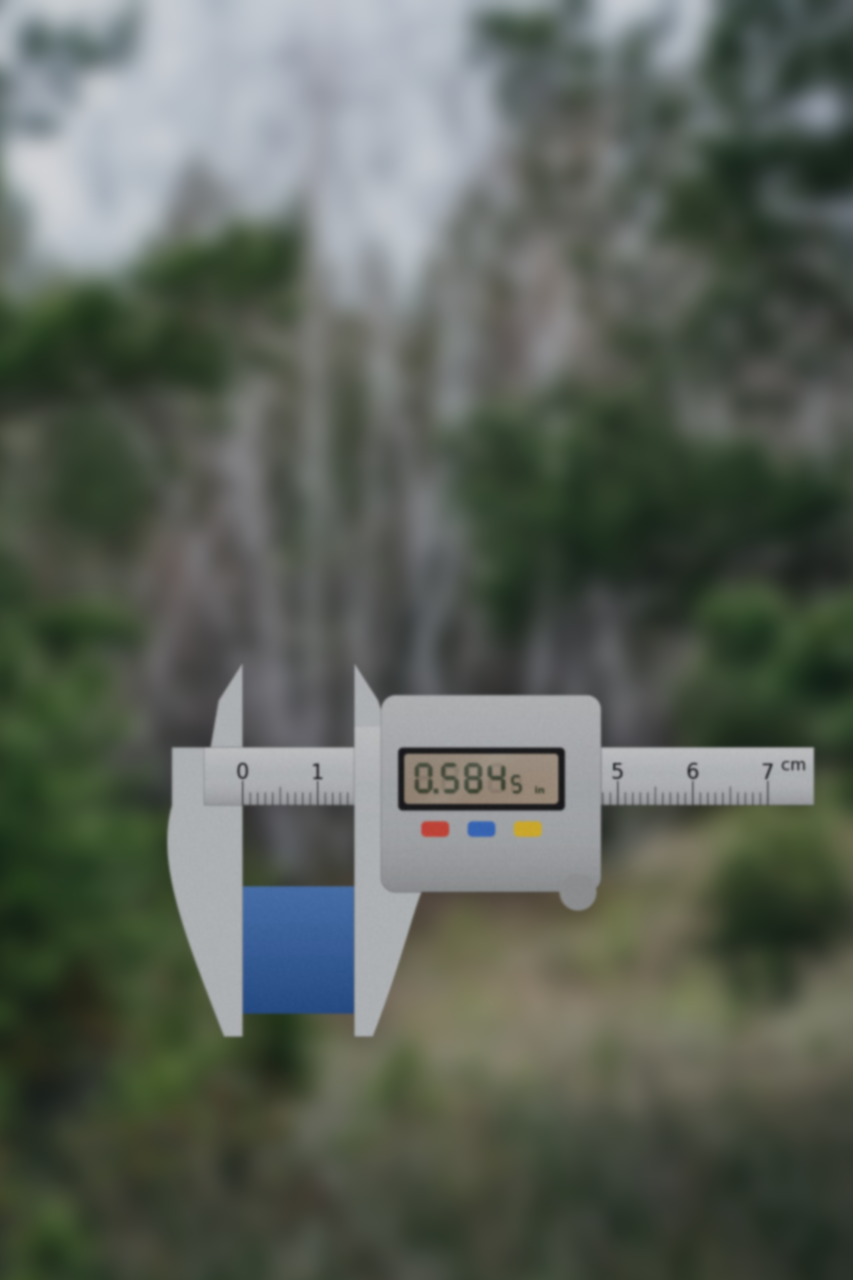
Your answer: 0.5845,in
